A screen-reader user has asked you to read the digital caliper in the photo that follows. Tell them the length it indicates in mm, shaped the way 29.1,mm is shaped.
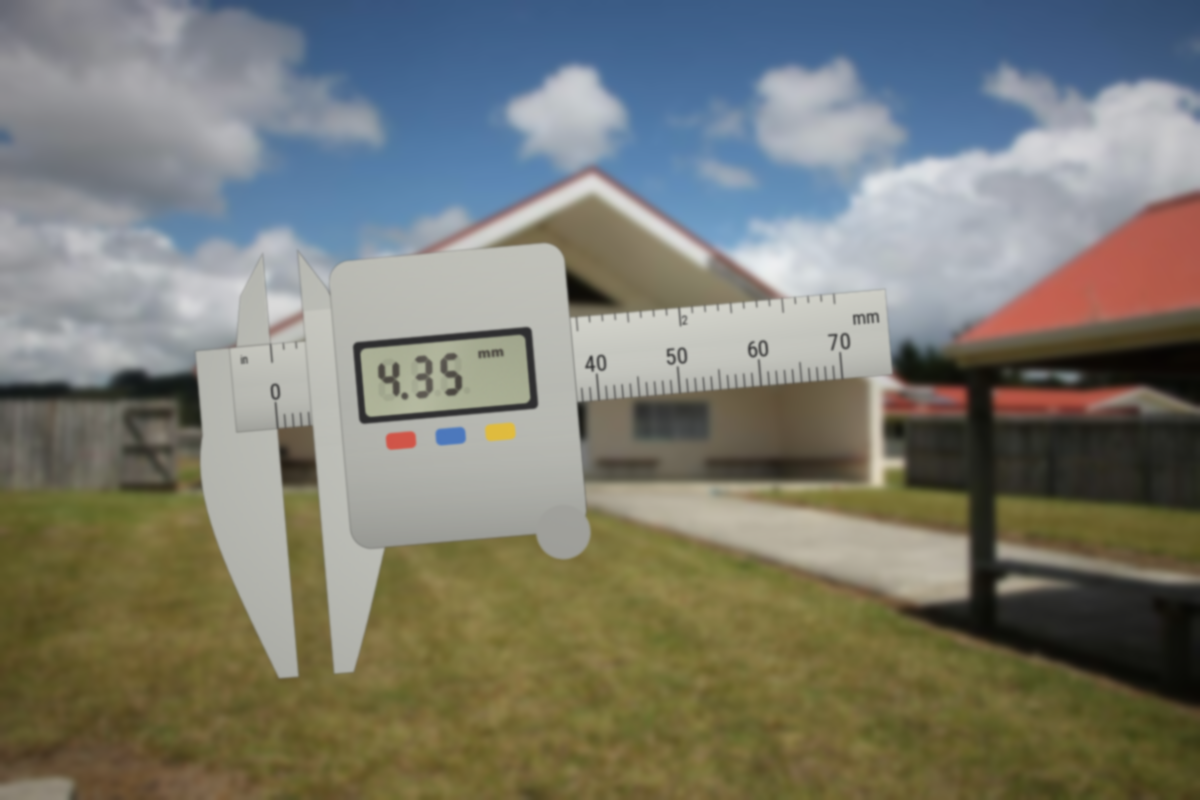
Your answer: 4.35,mm
